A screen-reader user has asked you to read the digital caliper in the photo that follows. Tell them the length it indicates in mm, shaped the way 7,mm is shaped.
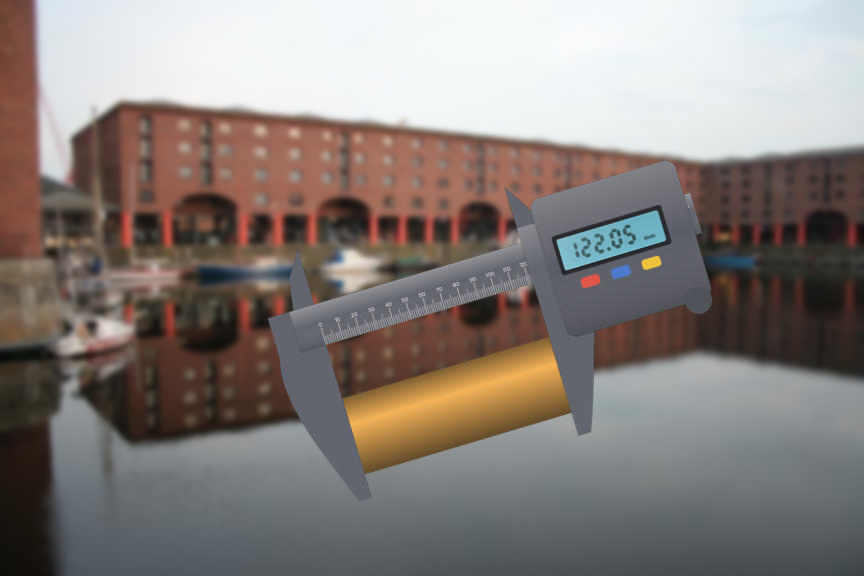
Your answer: 122.05,mm
